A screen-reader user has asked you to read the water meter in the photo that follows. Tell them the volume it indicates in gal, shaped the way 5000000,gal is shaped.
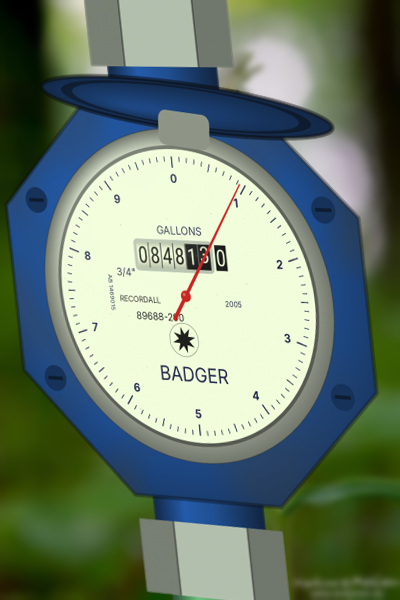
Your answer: 848130.9,gal
